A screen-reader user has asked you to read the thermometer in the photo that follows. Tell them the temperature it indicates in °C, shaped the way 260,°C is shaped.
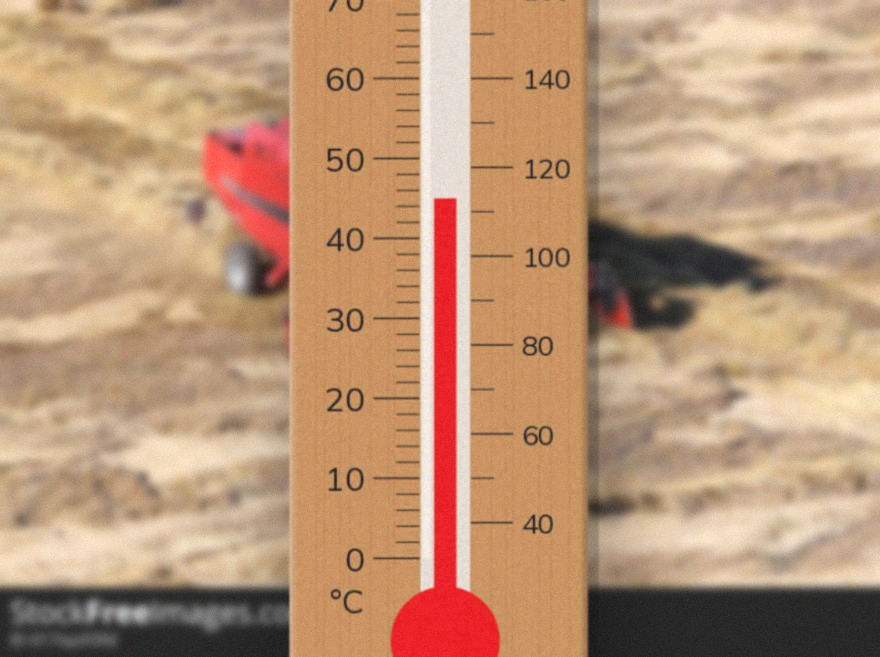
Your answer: 45,°C
